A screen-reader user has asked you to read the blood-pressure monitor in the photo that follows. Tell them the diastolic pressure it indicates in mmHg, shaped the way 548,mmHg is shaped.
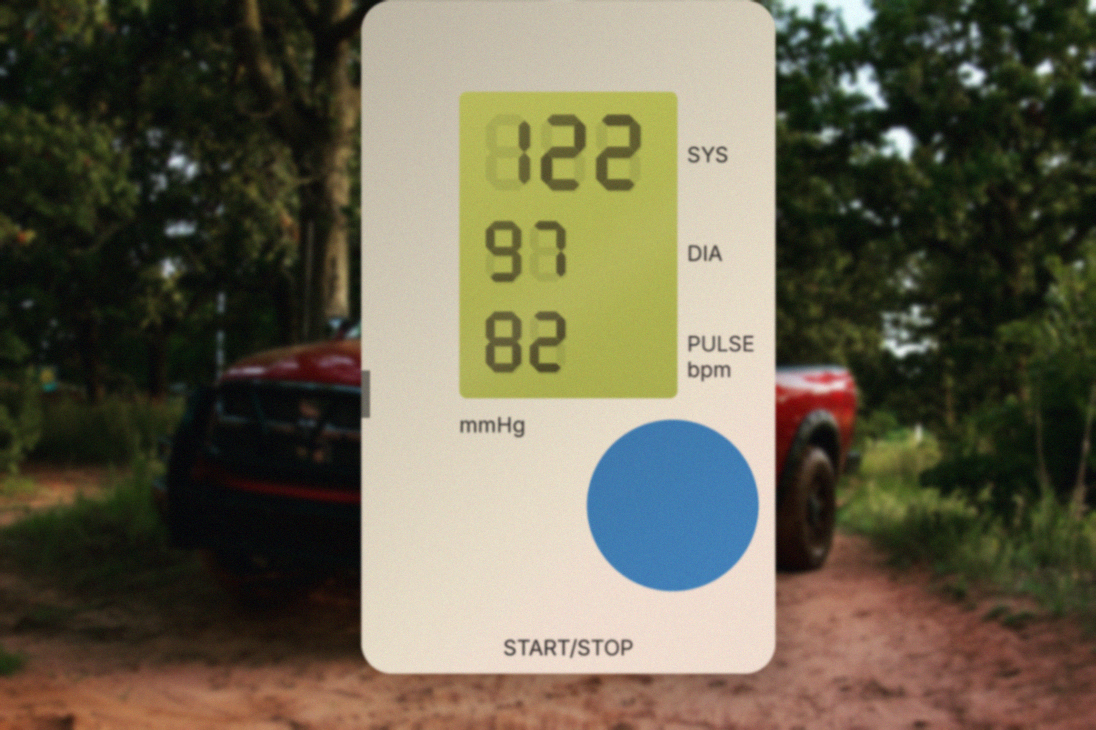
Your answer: 97,mmHg
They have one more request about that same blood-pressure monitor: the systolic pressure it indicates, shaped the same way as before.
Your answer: 122,mmHg
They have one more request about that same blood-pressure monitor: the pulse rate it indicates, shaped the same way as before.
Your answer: 82,bpm
